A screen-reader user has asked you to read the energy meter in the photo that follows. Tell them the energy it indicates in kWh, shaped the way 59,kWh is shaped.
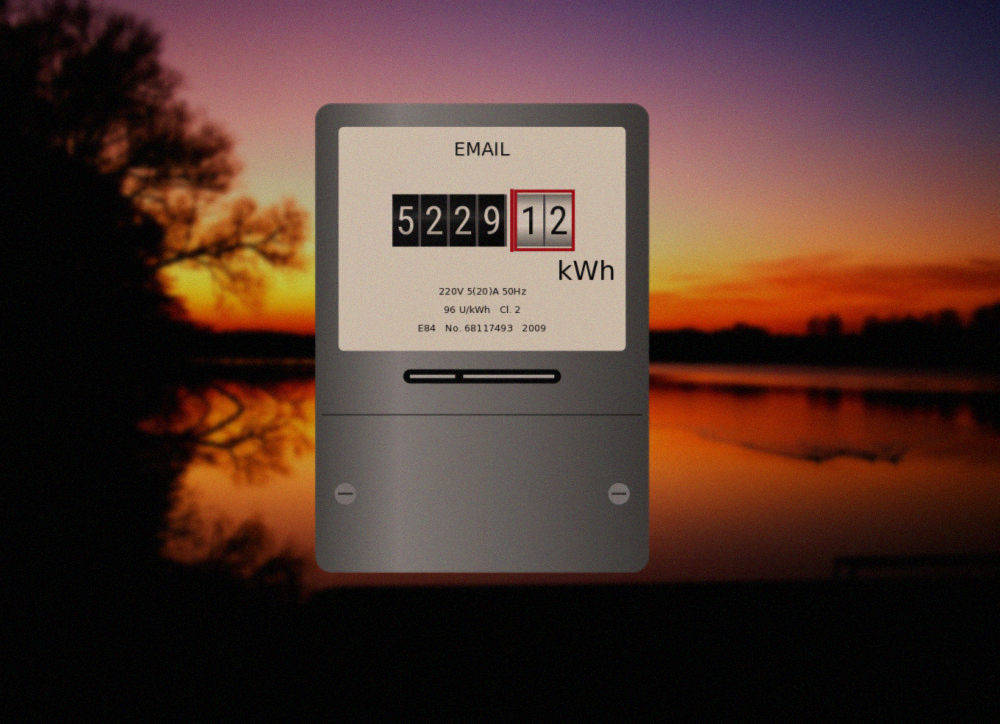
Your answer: 5229.12,kWh
